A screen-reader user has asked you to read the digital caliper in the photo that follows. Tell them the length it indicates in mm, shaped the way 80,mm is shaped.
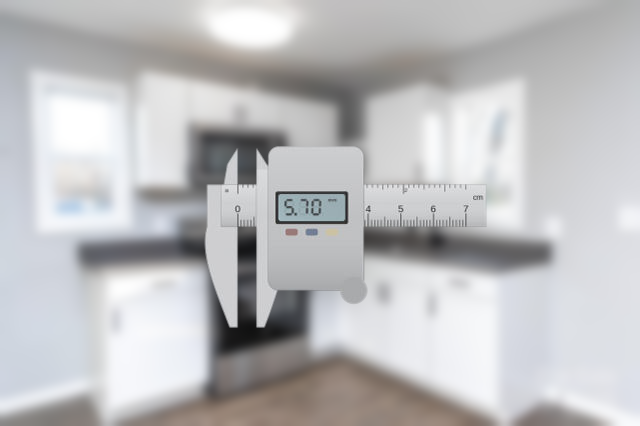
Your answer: 5.70,mm
